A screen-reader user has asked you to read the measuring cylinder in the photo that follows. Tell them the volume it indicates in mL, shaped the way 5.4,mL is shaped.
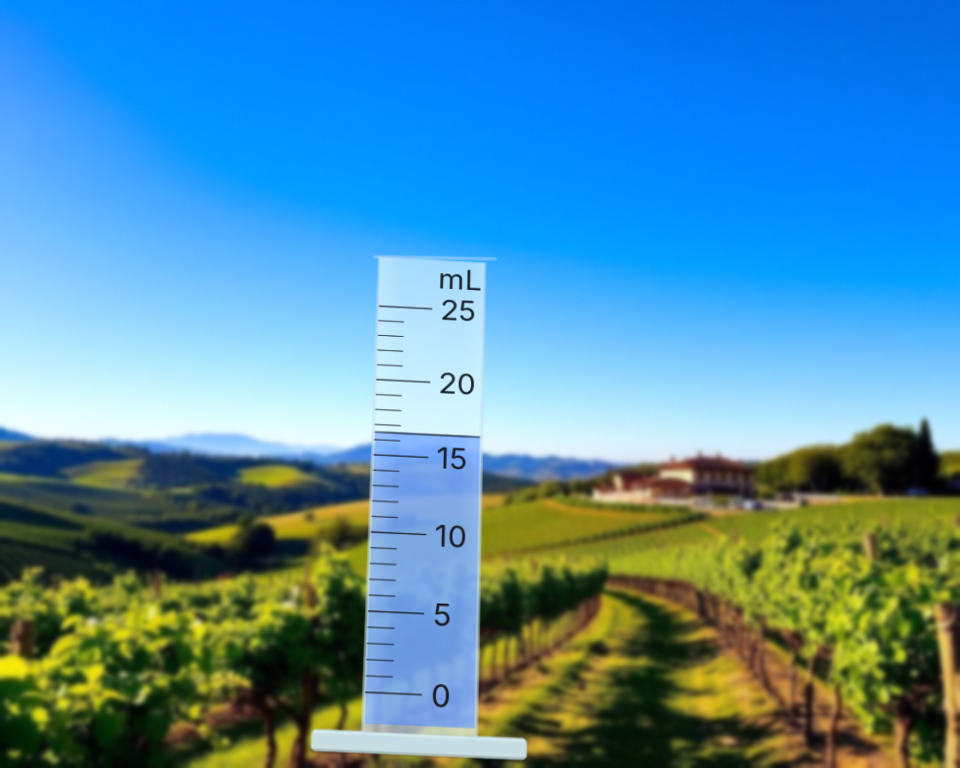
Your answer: 16.5,mL
